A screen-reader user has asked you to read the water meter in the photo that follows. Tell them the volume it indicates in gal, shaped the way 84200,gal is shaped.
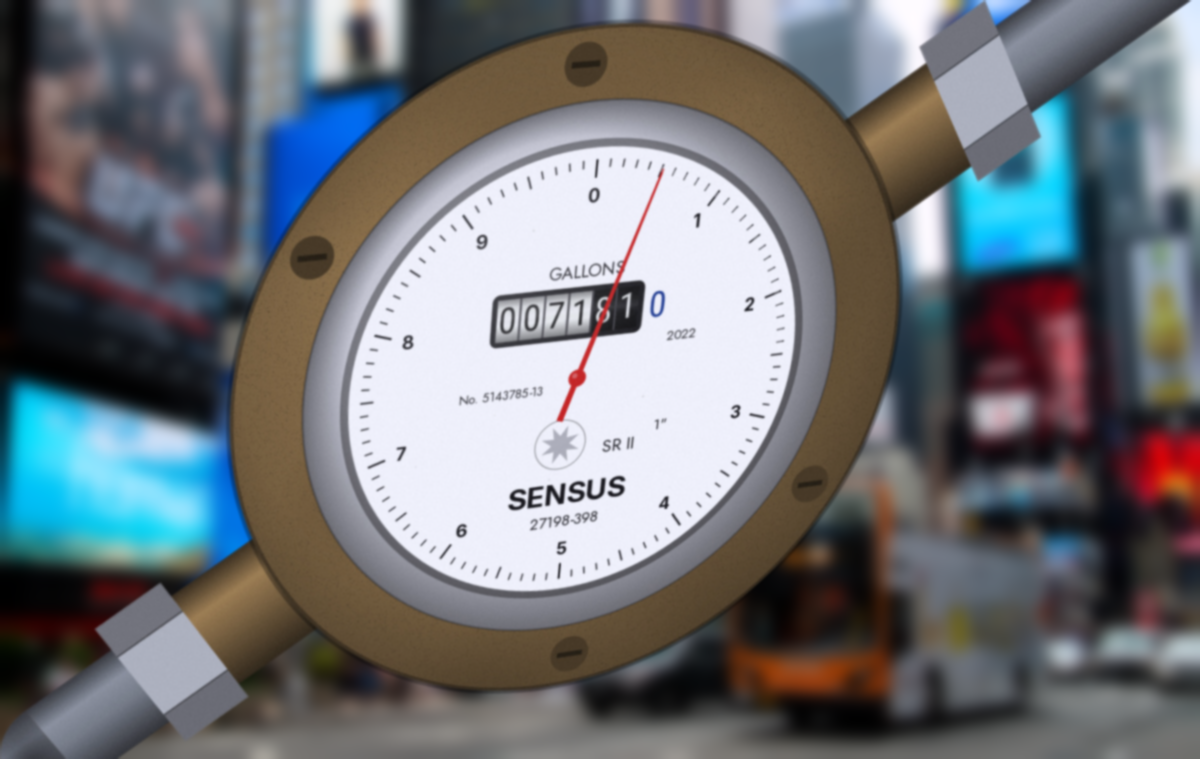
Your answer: 71810.5,gal
